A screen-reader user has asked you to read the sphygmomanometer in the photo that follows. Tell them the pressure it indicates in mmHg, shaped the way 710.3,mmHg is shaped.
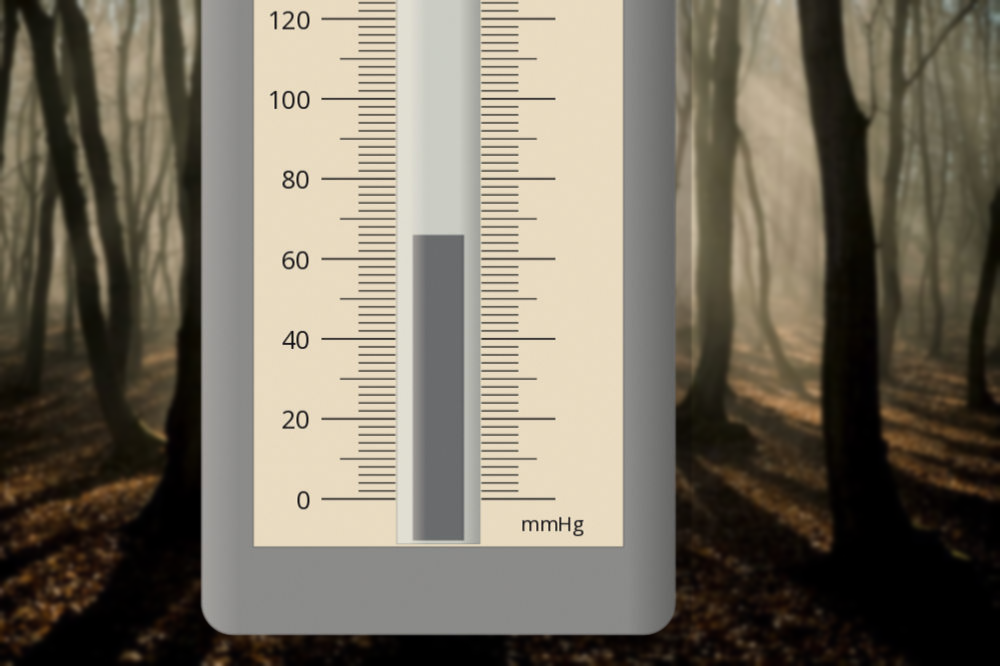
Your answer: 66,mmHg
